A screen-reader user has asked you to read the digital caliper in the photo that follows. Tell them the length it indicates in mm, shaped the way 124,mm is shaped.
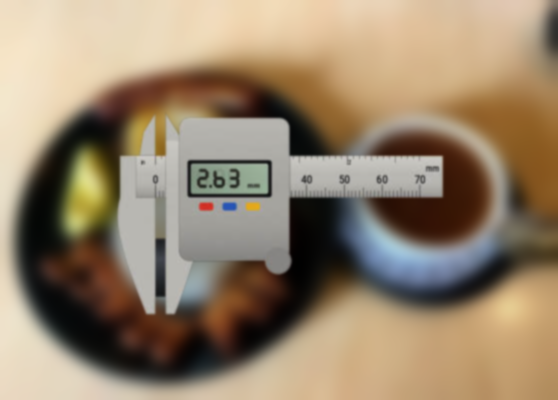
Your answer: 2.63,mm
